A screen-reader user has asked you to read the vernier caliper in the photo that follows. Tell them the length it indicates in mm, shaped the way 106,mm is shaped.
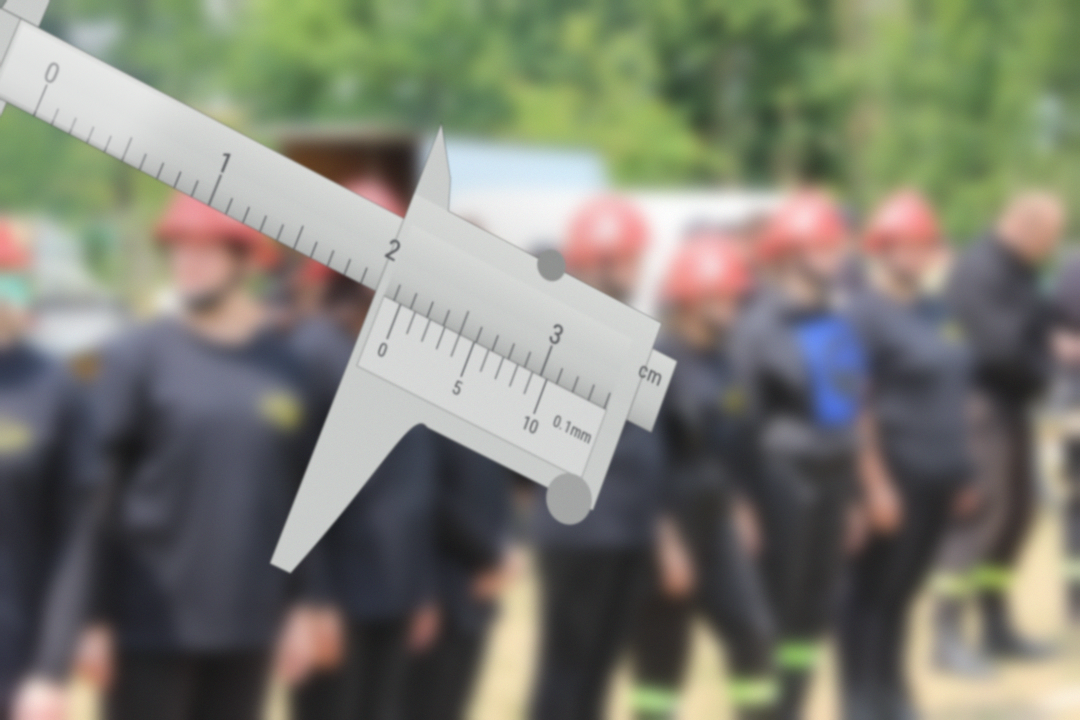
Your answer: 21.4,mm
